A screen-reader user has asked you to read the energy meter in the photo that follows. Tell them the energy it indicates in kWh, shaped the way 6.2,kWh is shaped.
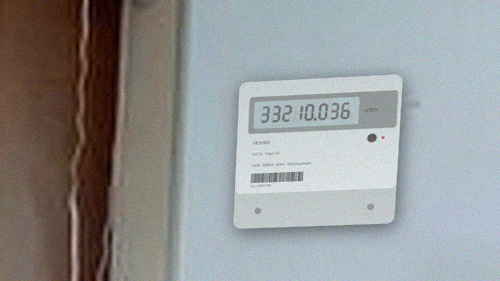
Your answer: 33210.036,kWh
